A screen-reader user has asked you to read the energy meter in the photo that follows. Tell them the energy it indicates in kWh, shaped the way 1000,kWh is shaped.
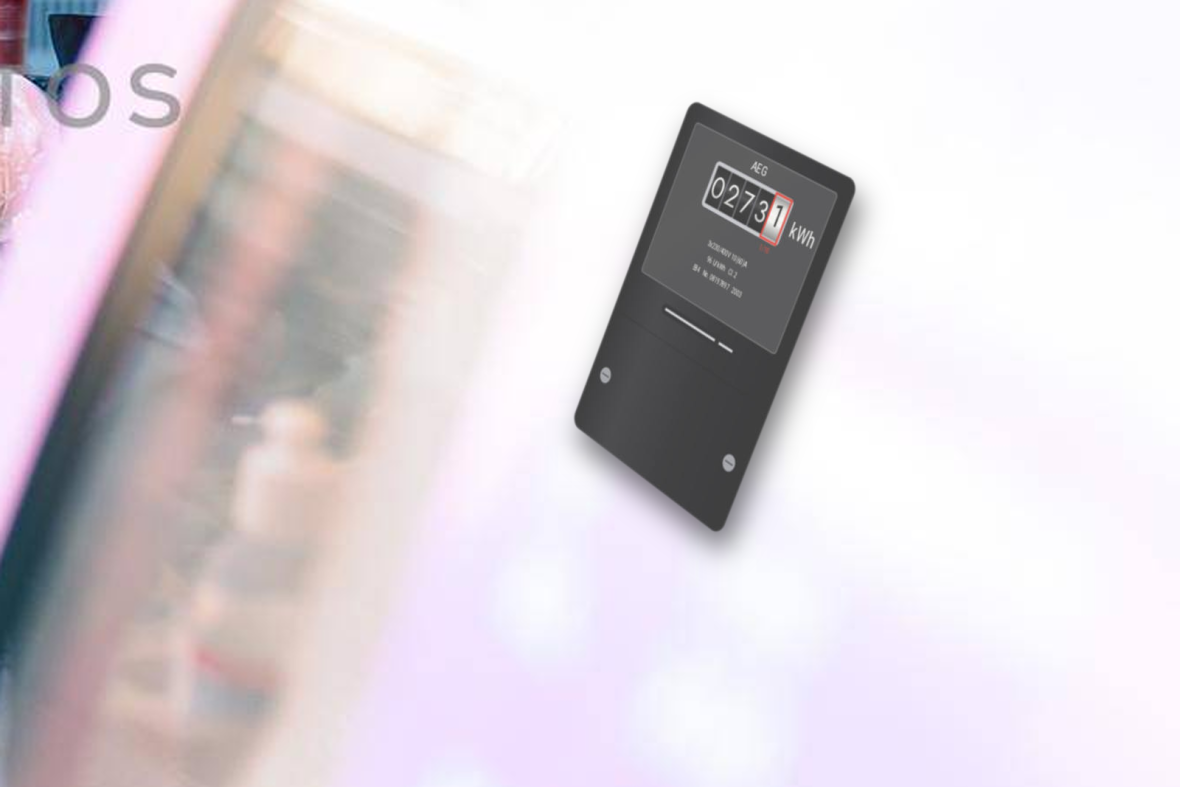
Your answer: 273.1,kWh
